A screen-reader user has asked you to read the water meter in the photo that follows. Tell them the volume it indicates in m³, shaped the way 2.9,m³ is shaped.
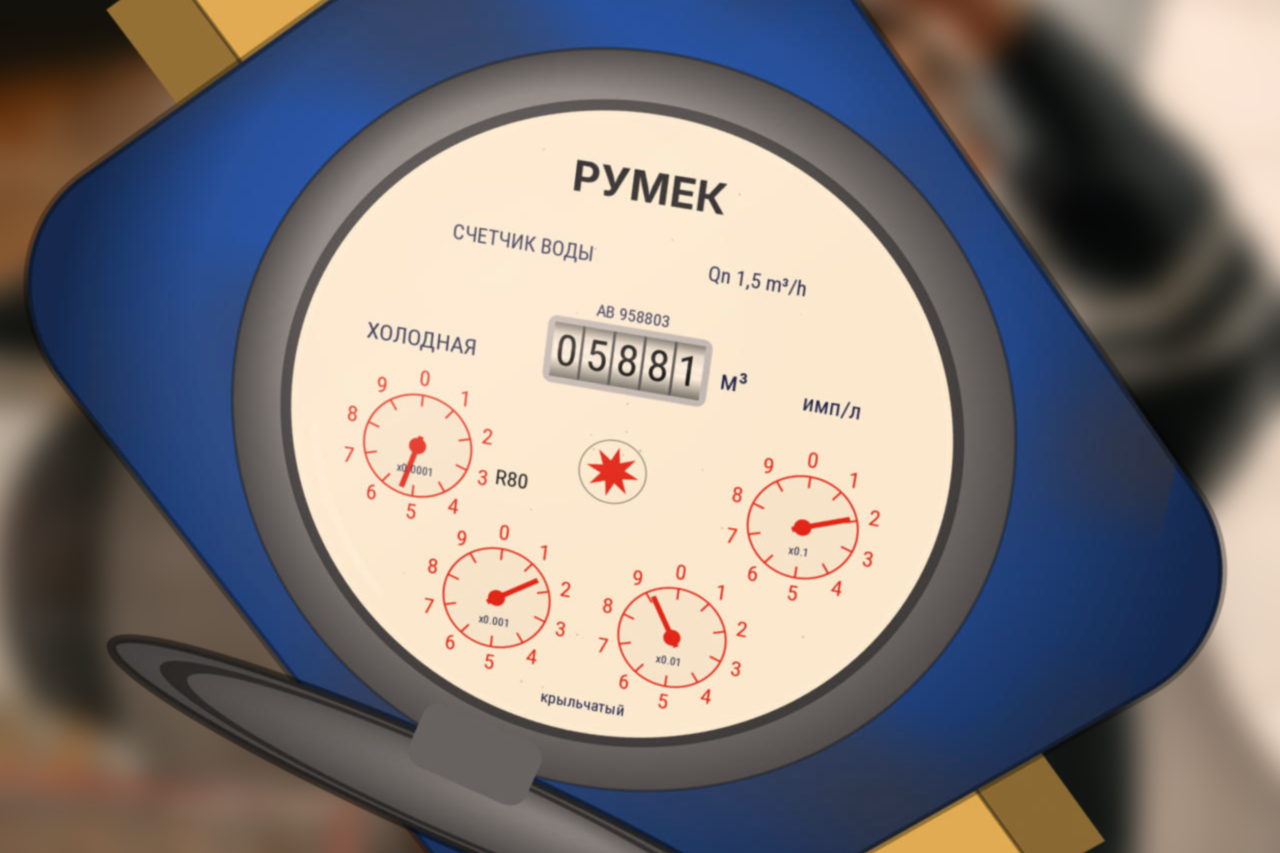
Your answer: 5881.1915,m³
